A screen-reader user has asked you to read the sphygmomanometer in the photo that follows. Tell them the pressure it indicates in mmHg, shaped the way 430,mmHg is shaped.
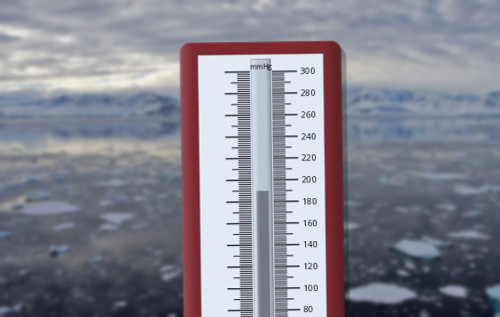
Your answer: 190,mmHg
